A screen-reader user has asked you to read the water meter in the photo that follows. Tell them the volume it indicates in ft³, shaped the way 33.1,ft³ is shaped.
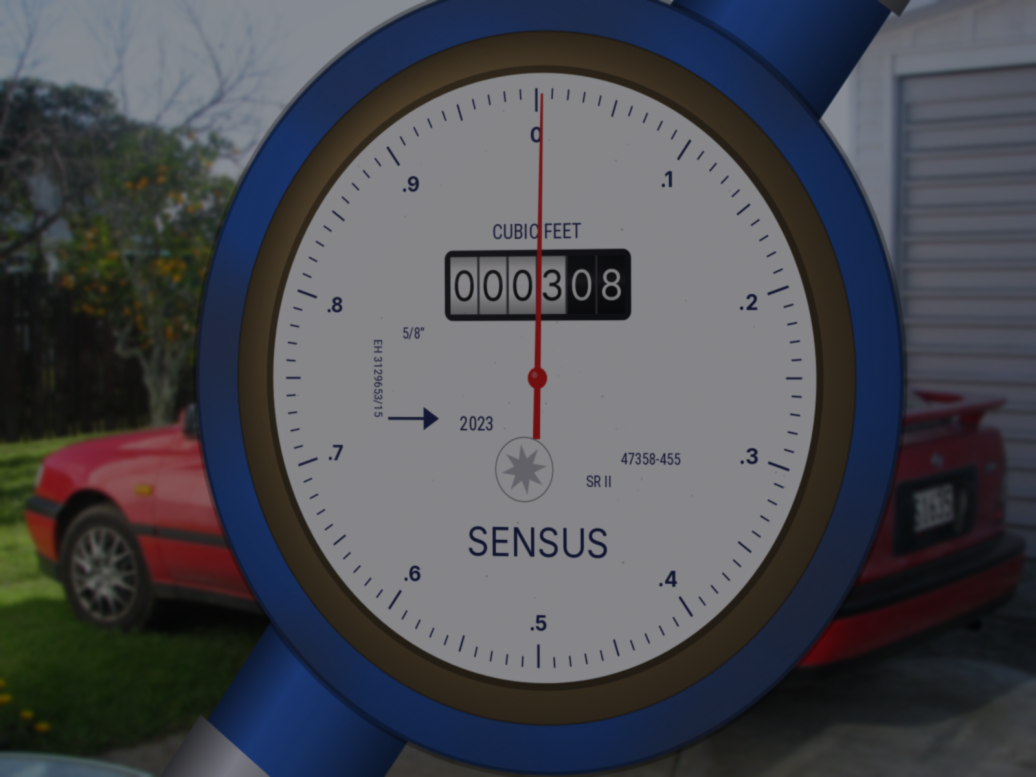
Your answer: 308.00,ft³
